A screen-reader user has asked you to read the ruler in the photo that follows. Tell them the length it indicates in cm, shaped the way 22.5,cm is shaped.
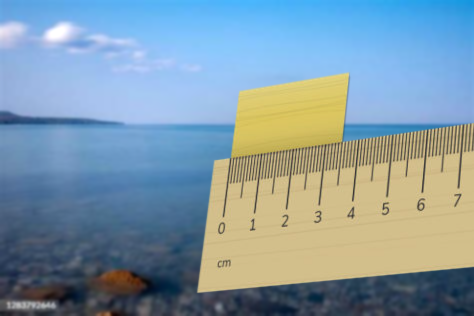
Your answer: 3.5,cm
